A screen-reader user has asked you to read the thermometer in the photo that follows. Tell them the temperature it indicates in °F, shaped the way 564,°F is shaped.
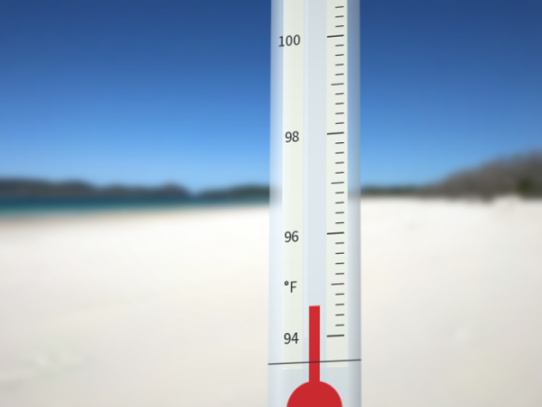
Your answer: 94.6,°F
